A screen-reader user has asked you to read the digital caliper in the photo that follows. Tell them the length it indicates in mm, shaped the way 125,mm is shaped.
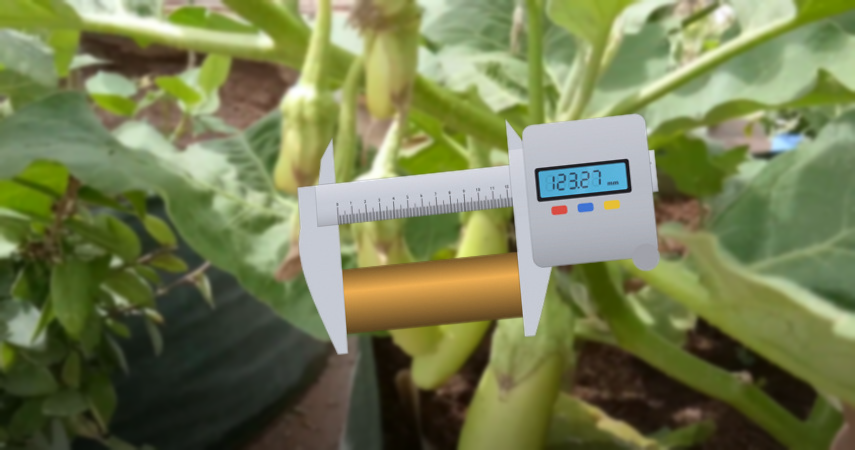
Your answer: 123.27,mm
